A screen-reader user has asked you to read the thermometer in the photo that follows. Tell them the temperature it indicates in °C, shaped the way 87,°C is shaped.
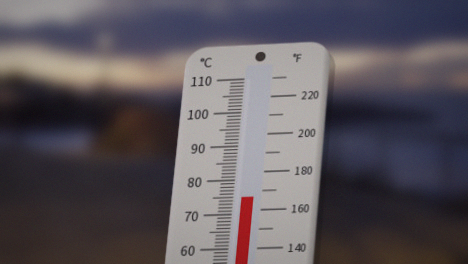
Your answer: 75,°C
